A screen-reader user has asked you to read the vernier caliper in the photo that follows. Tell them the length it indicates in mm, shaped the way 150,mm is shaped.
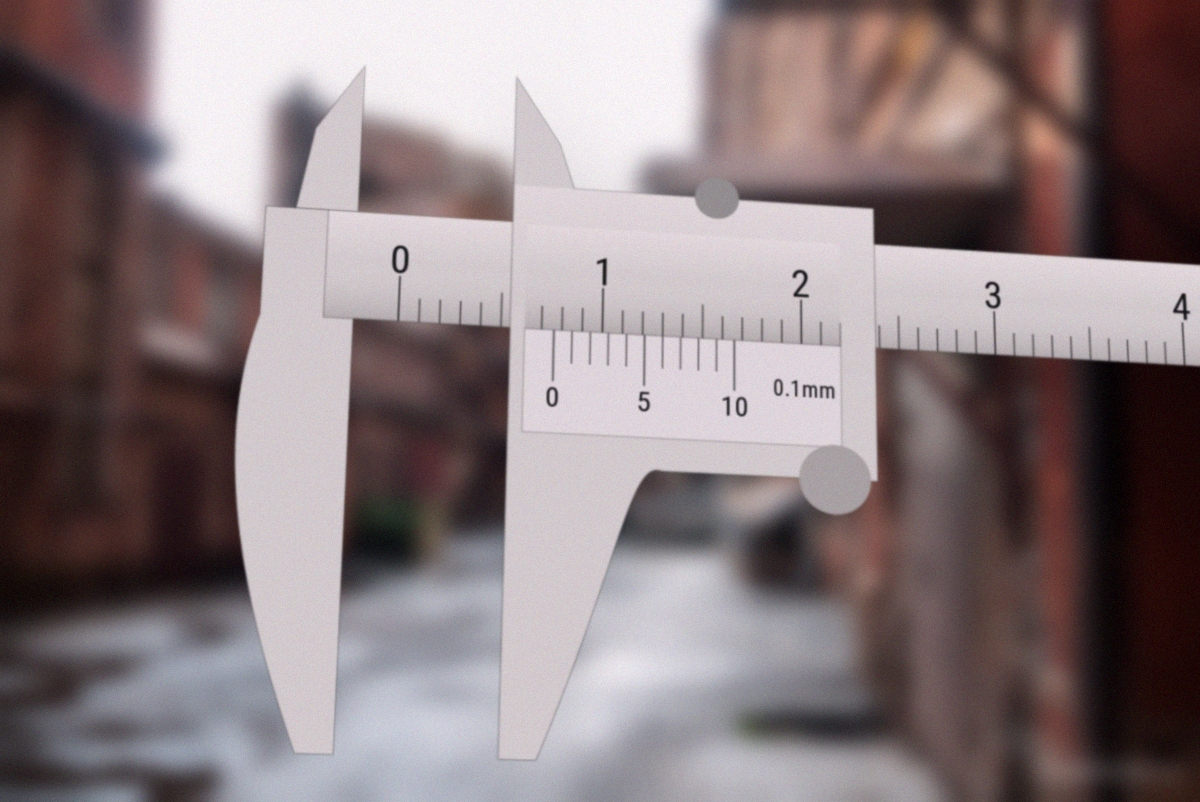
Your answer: 7.6,mm
